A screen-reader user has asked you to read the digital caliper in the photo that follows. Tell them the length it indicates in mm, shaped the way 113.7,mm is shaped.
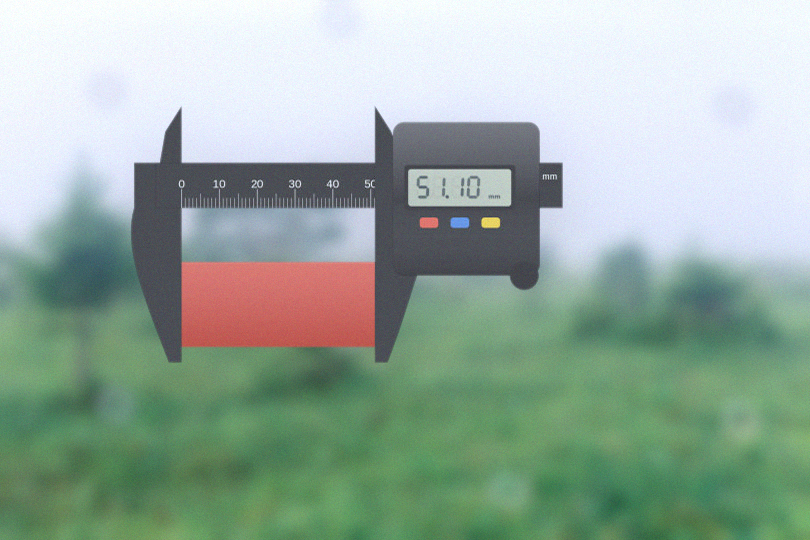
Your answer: 51.10,mm
